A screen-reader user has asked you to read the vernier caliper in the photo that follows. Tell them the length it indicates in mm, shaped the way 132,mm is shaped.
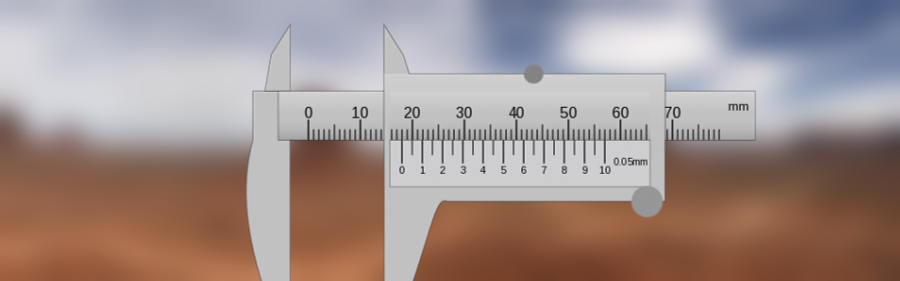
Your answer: 18.0,mm
